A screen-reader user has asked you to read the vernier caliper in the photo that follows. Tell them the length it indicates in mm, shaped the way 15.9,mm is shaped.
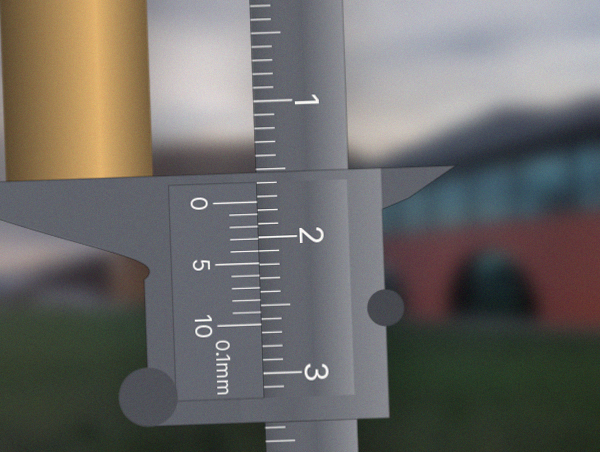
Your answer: 17.4,mm
